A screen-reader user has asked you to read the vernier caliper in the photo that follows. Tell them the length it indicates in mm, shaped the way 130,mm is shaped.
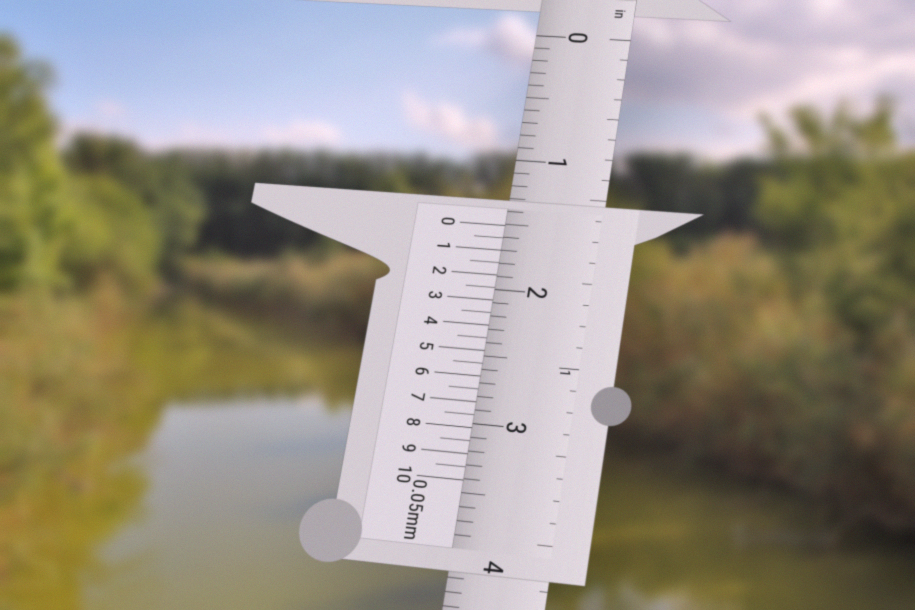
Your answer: 15.1,mm
